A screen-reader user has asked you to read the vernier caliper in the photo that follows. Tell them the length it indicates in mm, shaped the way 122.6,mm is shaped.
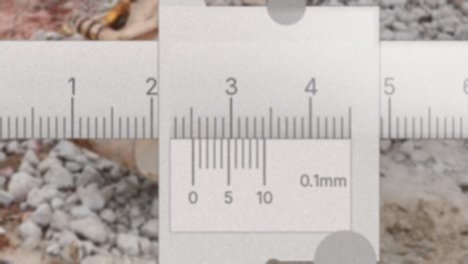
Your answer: 25.2,mm
